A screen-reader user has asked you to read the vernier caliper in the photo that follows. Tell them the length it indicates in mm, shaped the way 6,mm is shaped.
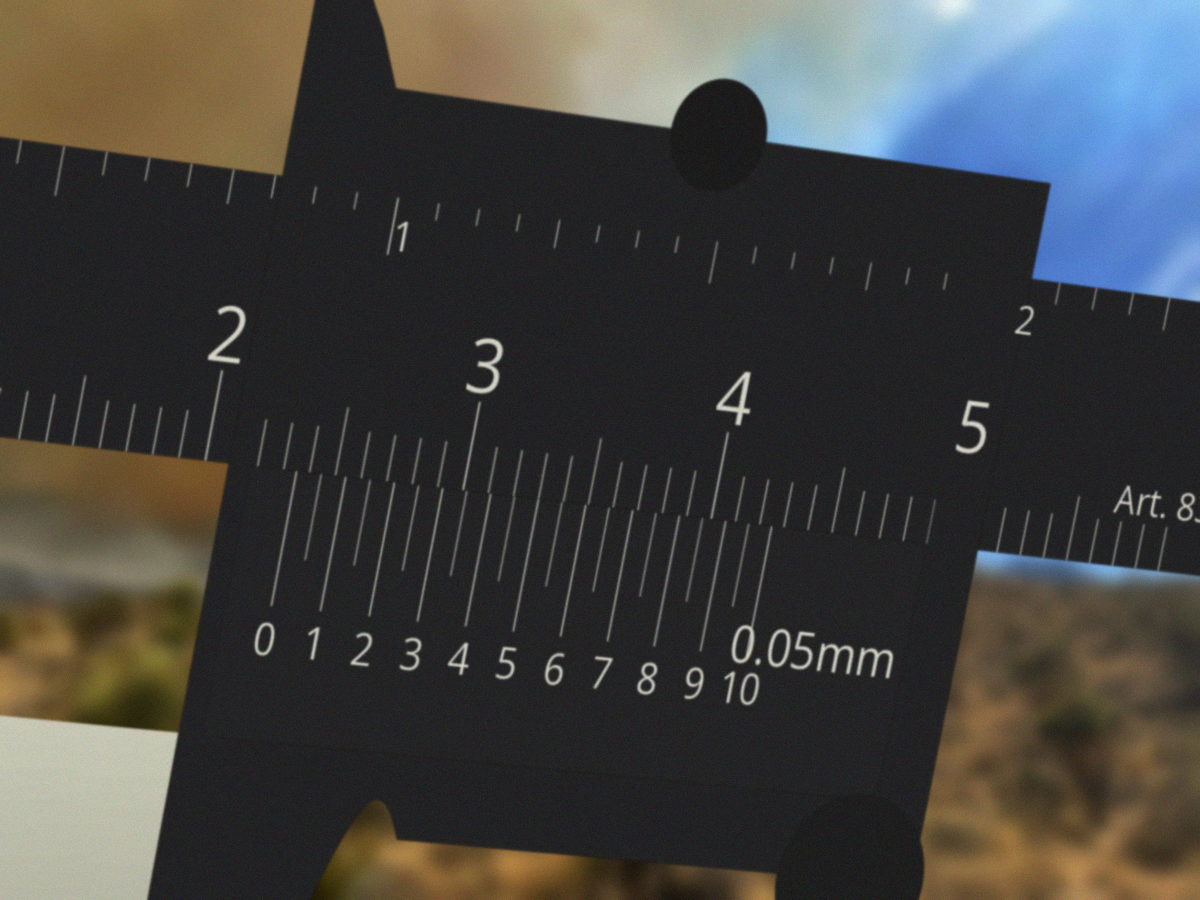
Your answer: 23.5,mm
